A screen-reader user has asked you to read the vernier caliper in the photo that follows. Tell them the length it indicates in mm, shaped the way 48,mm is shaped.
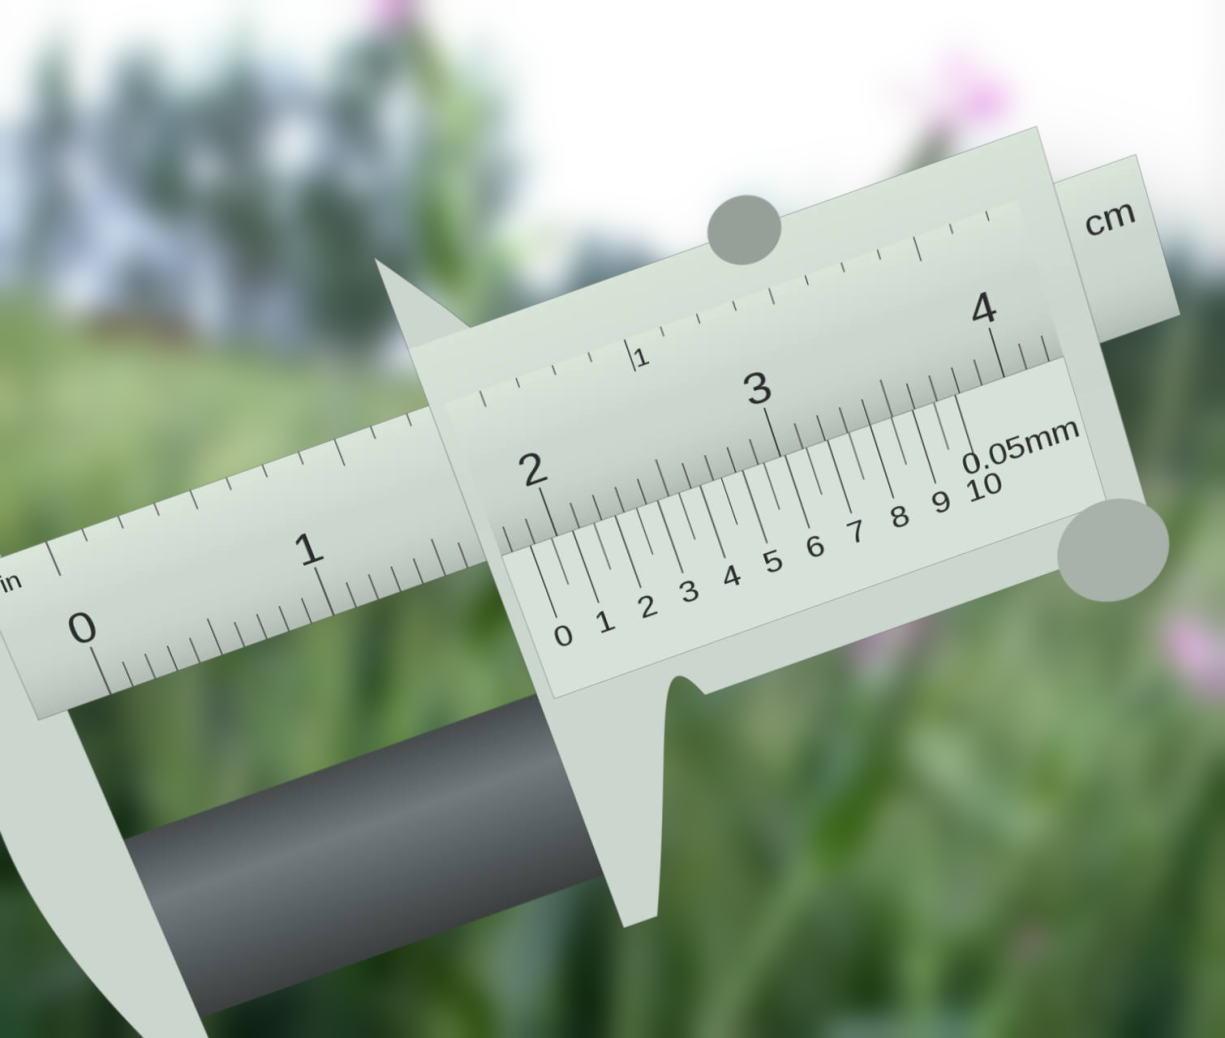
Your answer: 18.80,mm
